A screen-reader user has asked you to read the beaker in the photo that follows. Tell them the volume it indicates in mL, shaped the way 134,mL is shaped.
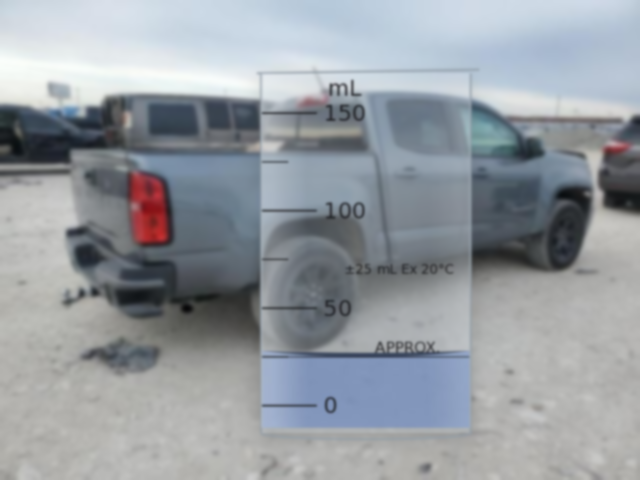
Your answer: 25,mL
